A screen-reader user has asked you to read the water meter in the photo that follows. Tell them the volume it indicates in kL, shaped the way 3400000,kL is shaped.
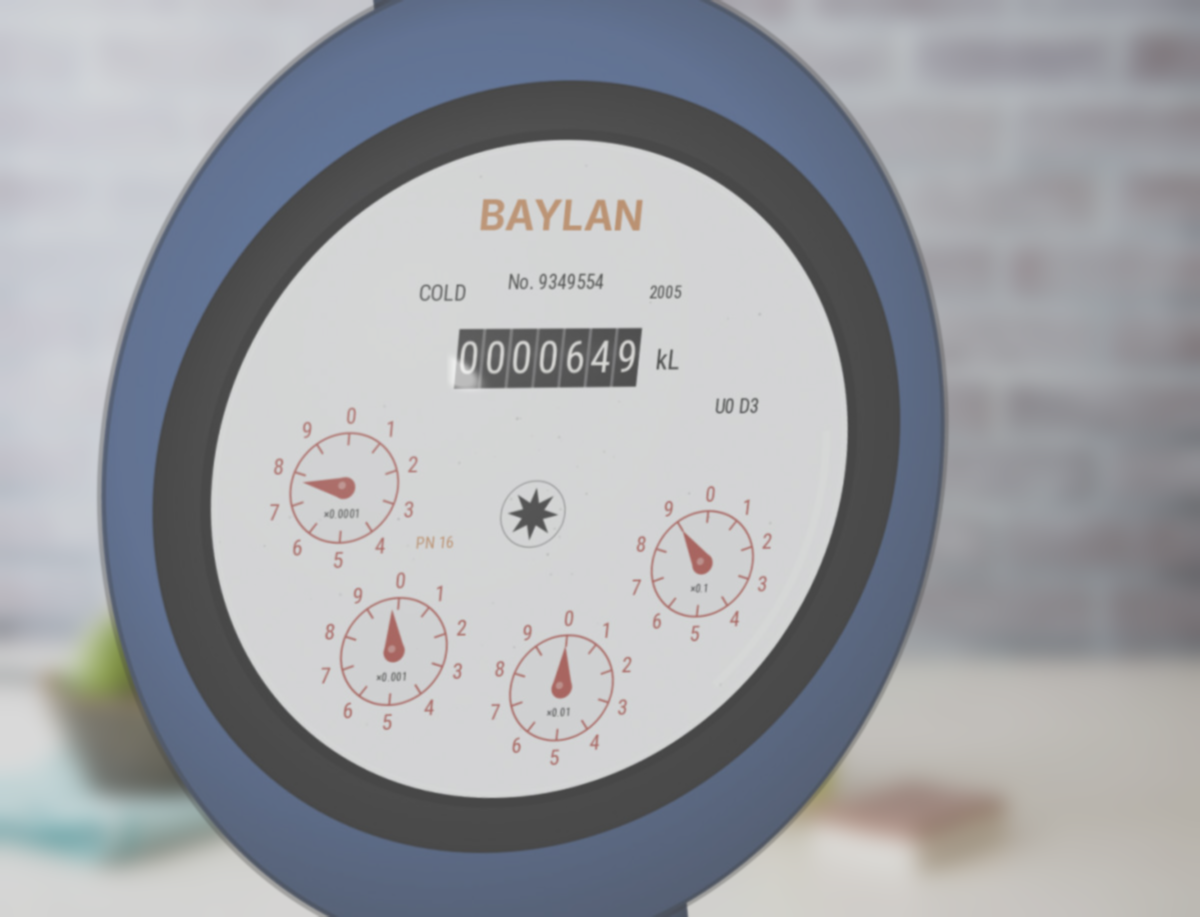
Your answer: 649.8997,kL
